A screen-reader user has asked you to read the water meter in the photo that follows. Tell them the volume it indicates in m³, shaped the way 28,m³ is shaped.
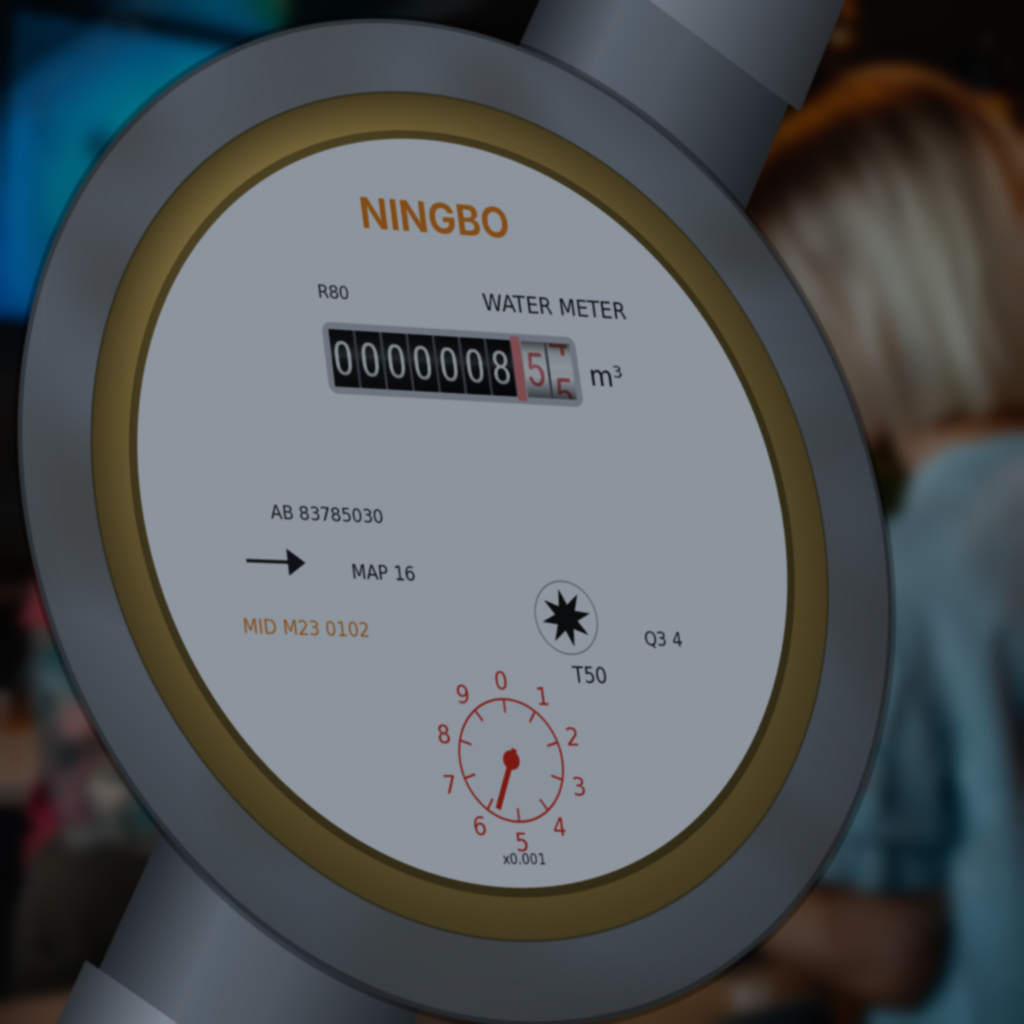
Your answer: 8.545,m³
